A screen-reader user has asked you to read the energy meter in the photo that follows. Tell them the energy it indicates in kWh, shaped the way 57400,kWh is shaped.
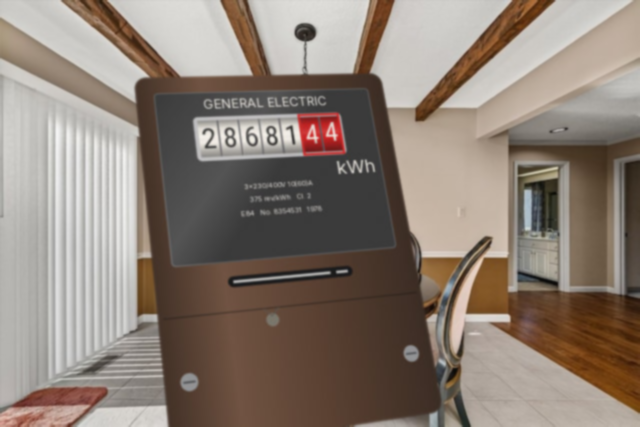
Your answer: 28681.44,kWh
